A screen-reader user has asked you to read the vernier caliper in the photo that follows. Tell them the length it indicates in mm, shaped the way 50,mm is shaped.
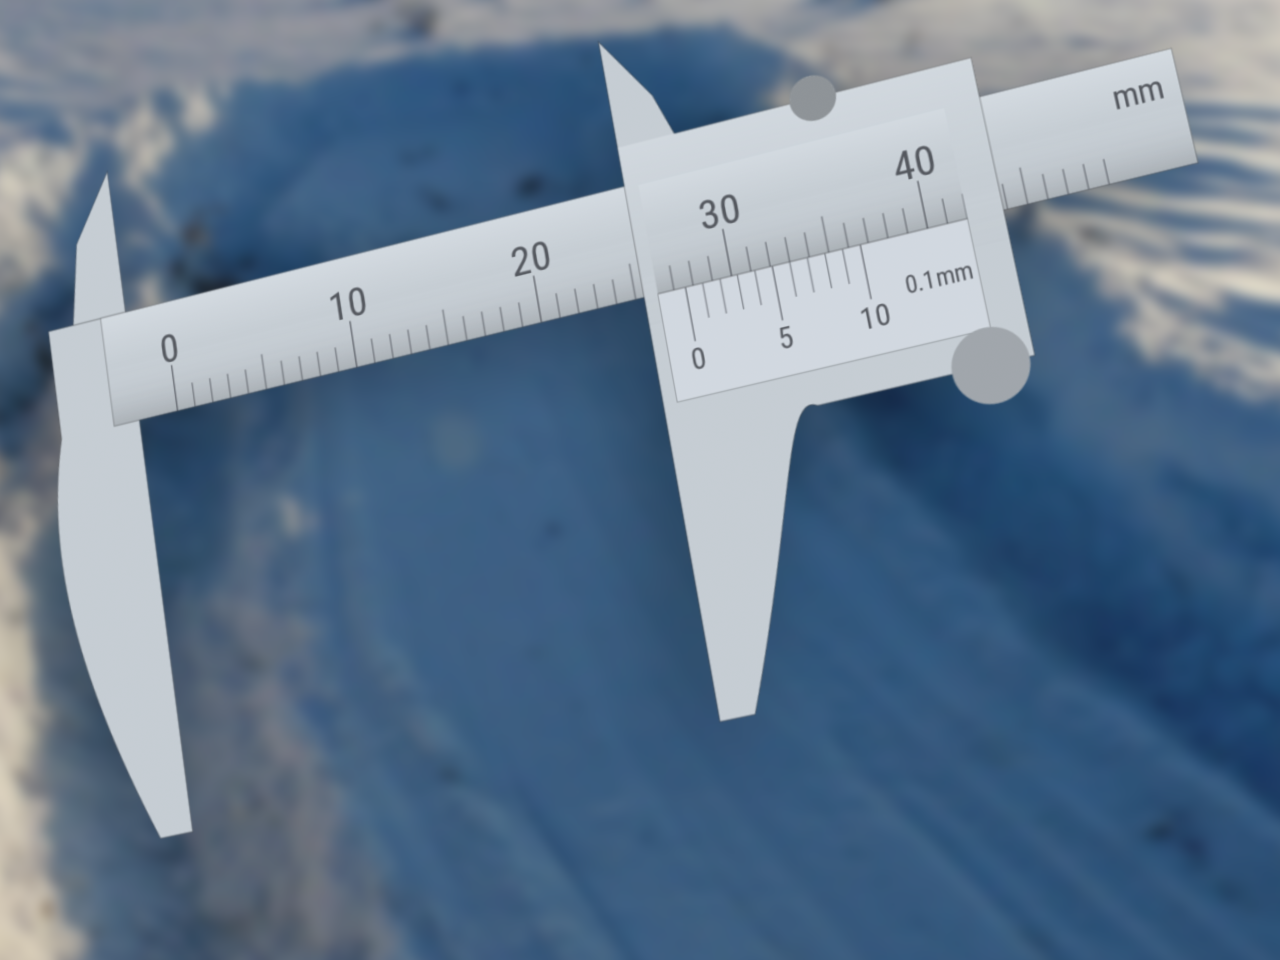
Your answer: 27.6,mm
